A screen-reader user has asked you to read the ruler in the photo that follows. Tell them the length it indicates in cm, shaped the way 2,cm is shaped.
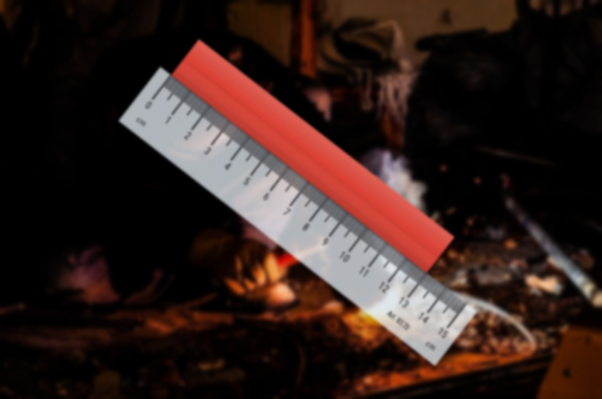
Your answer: 13,cm
